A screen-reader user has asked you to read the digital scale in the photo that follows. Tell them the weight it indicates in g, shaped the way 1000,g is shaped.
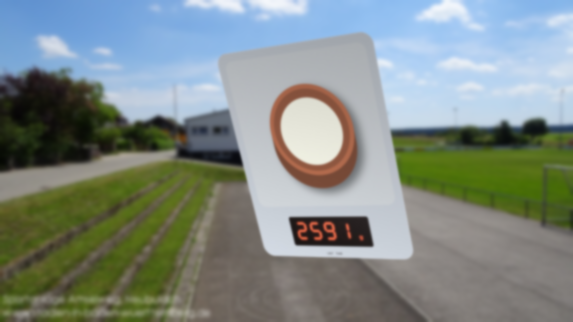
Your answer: 2591,g
